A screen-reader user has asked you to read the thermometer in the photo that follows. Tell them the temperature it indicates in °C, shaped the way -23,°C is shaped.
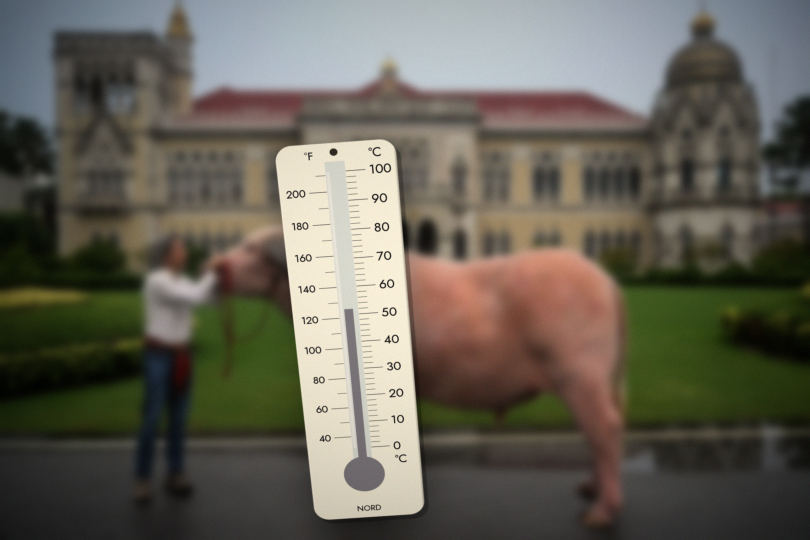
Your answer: 52,°C
